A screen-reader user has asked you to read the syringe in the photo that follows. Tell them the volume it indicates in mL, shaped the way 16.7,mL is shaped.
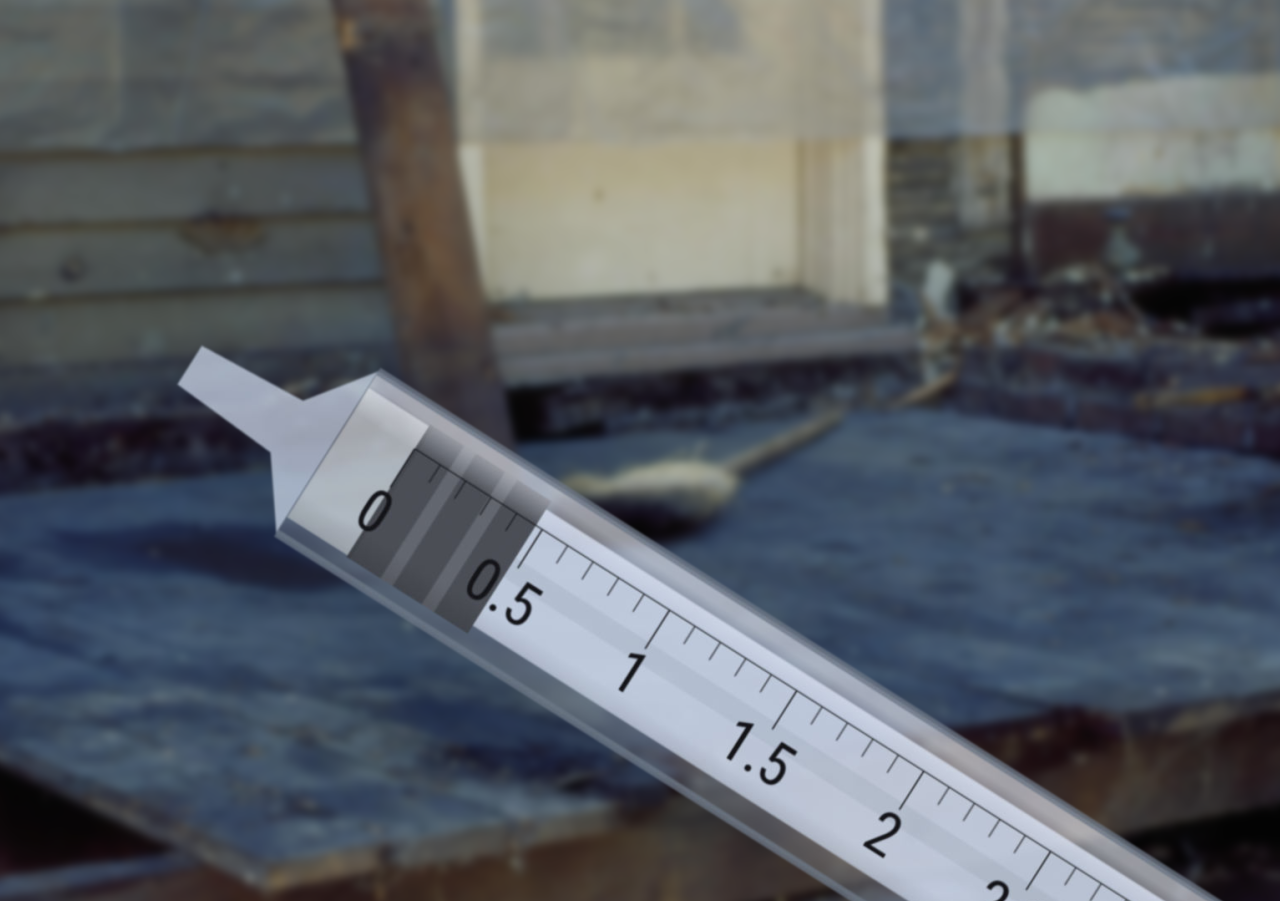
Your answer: 0,mL
